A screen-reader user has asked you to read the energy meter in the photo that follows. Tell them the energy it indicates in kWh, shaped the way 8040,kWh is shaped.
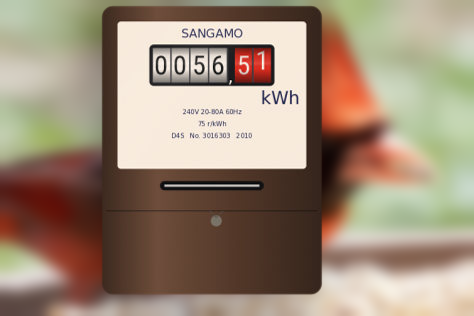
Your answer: 56.51,kWh
